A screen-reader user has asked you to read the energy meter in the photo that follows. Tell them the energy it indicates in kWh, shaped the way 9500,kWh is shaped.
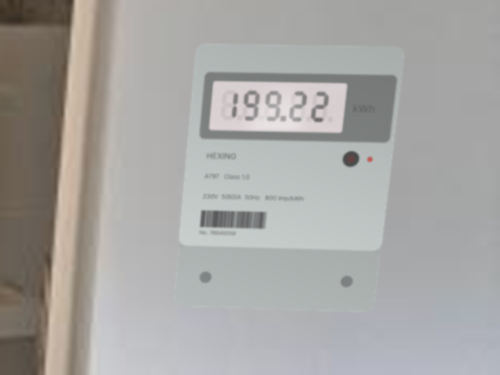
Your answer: 199.22,kWh
